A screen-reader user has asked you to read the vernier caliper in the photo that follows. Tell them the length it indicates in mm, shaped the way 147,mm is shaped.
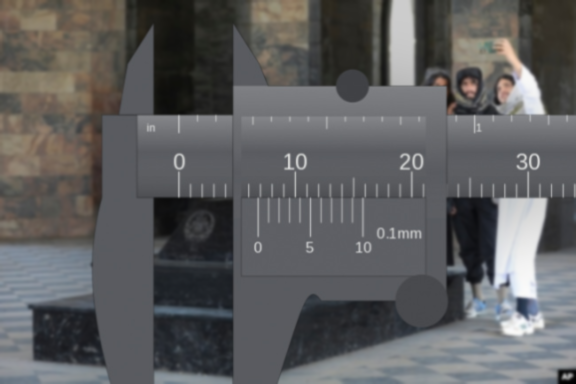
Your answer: 6.8,mm
